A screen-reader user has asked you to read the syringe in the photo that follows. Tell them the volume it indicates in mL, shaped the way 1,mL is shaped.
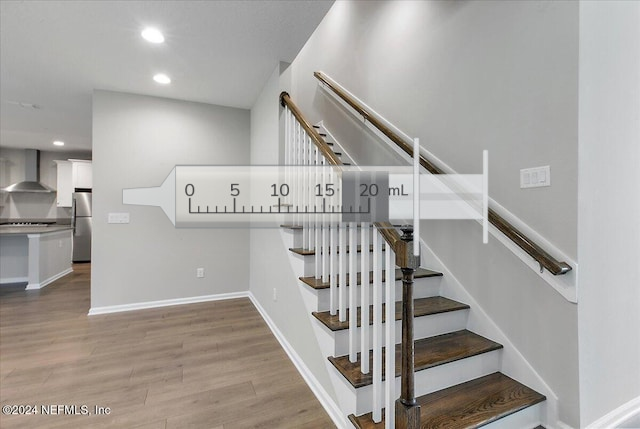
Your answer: 17,mL
